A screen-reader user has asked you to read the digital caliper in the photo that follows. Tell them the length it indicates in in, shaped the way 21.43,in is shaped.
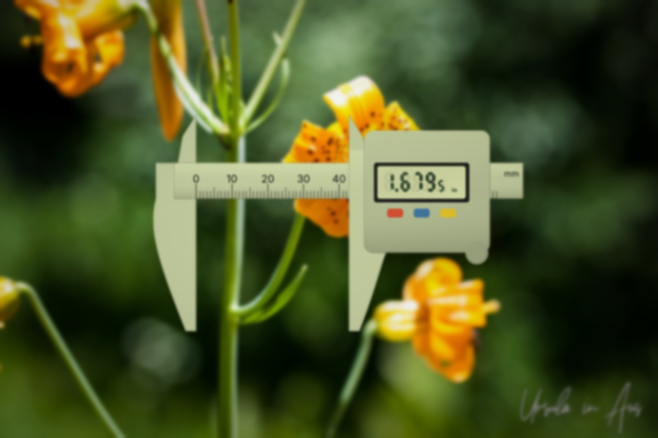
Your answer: 1.6795,in
